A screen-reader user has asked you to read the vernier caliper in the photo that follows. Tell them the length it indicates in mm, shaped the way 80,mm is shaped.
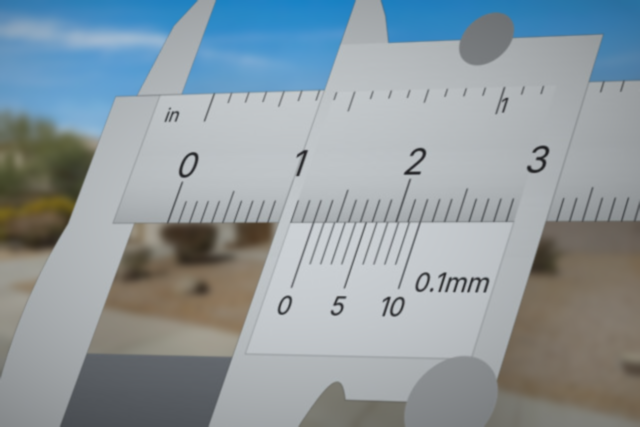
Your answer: 13.0,mm
